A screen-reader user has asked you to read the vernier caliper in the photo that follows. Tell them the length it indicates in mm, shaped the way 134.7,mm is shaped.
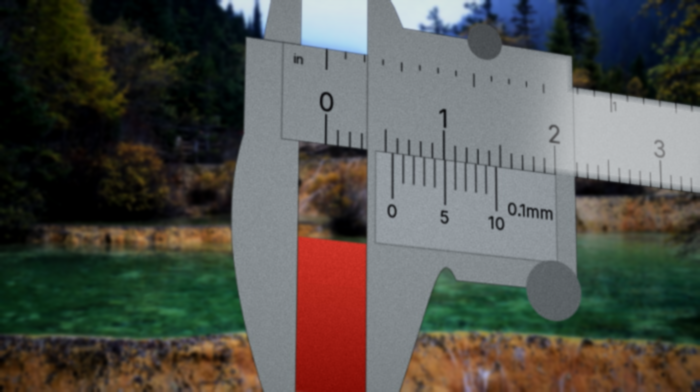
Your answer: 5.6,mm
